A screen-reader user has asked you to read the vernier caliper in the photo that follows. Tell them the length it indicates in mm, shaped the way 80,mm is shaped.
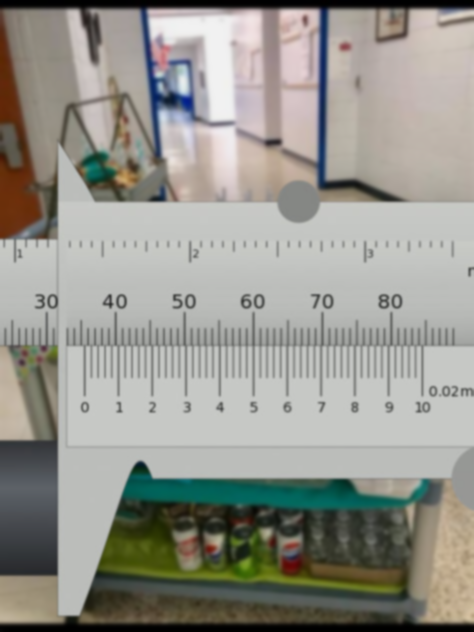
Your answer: 35.5,mm
